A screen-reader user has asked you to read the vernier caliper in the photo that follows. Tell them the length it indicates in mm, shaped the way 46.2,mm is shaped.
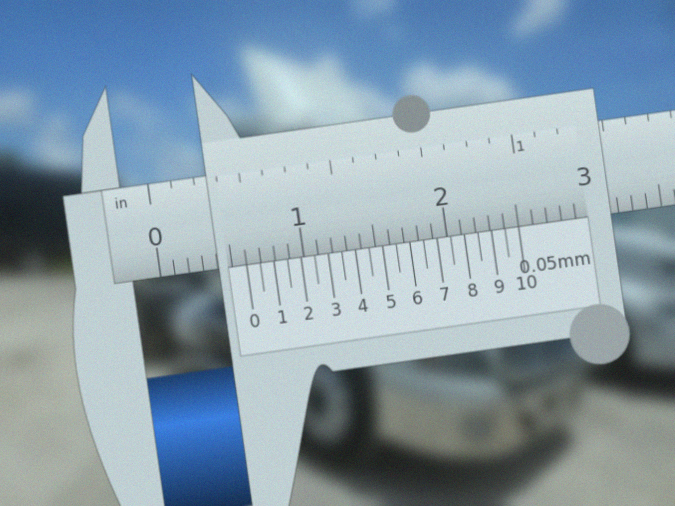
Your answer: 6.0,mm
